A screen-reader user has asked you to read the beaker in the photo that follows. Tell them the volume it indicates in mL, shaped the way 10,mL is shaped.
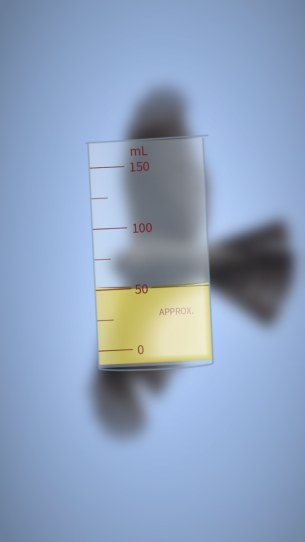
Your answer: 50,mL
